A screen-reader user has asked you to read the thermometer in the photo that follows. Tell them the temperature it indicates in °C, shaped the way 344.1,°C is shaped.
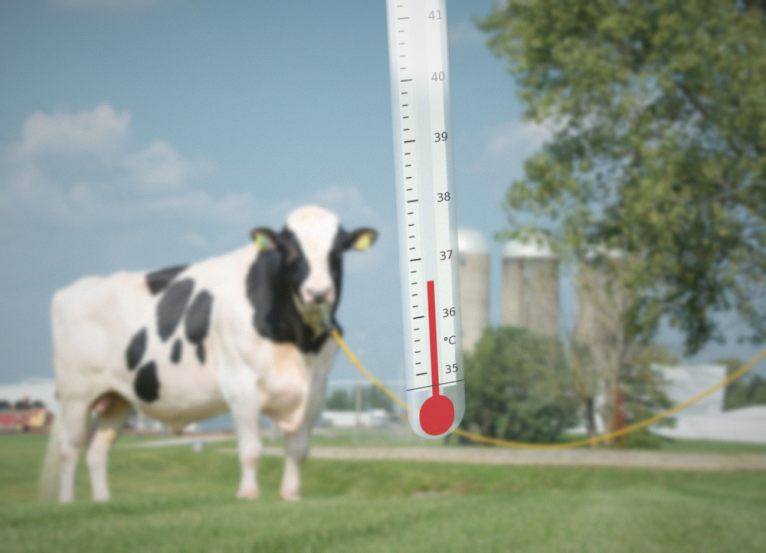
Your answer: 36.6,°C
